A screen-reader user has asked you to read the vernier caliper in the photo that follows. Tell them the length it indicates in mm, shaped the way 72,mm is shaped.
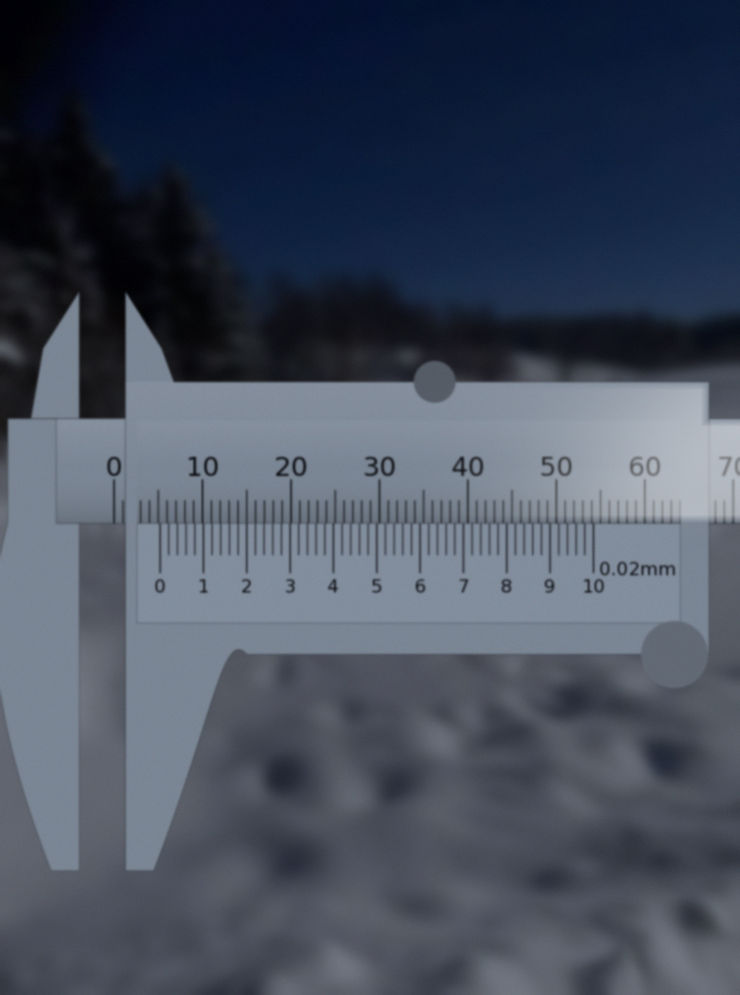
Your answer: 5.2,mm
